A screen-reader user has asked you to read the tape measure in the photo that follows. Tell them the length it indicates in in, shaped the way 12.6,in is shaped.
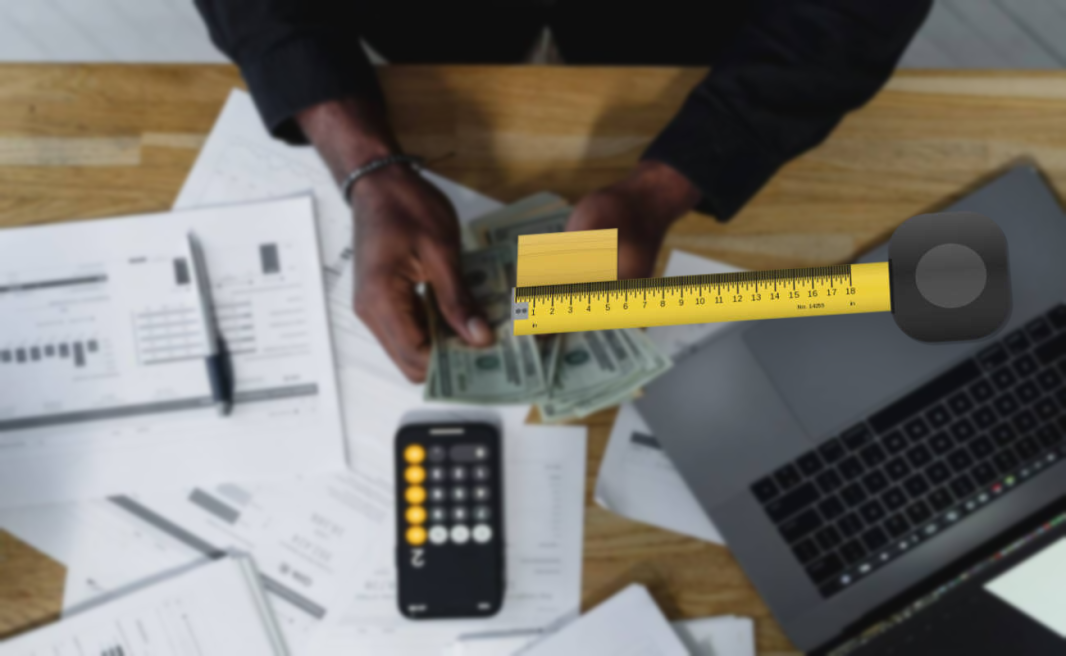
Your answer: 5.5,in
